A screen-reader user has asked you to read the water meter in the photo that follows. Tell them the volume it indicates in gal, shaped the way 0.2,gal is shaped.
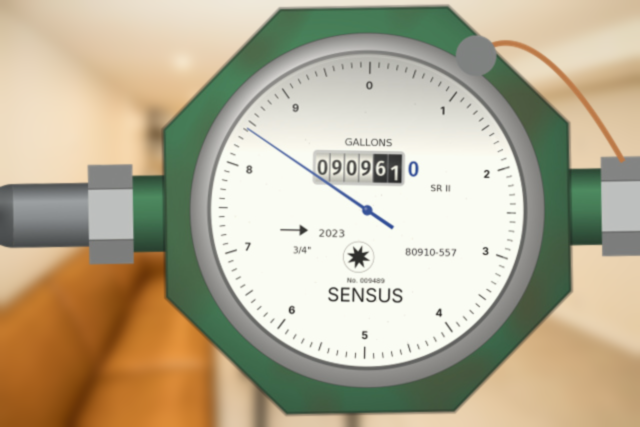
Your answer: 909608.4,gal
